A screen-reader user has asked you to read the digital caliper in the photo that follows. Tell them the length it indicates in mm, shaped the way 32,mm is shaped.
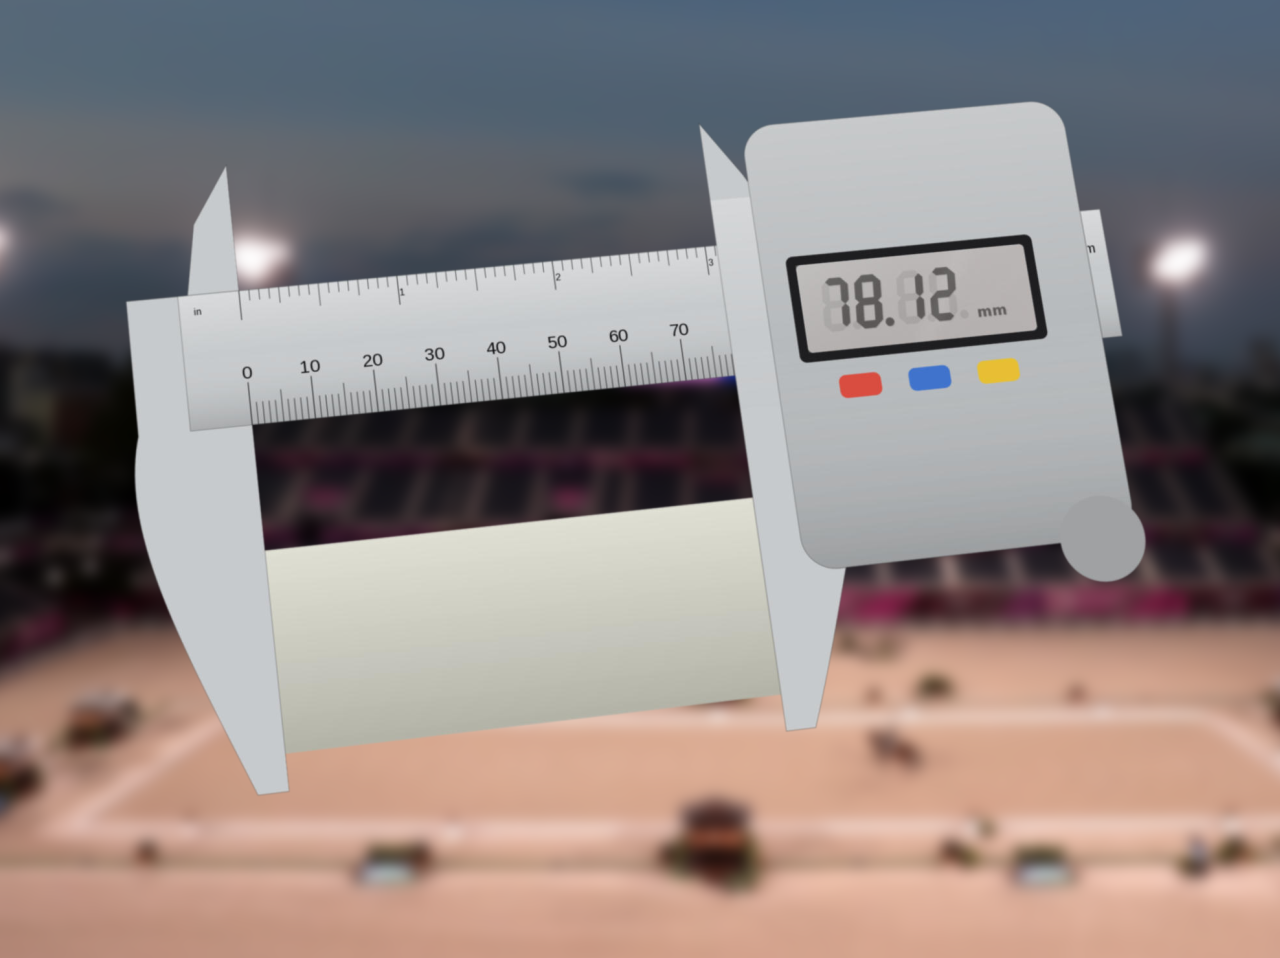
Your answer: 78.12,mm
